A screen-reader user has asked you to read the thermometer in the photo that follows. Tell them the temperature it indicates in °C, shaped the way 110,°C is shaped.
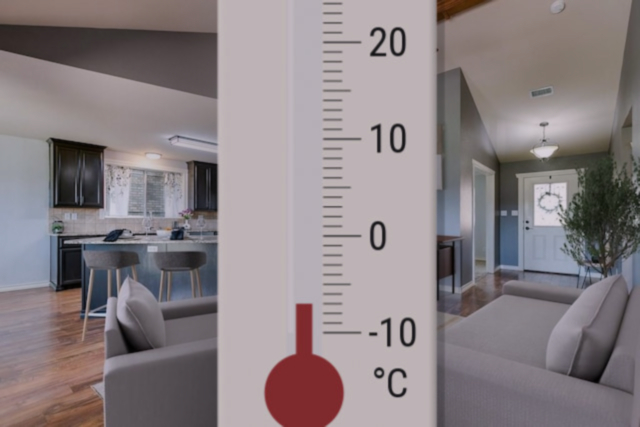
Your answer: -7,°C
